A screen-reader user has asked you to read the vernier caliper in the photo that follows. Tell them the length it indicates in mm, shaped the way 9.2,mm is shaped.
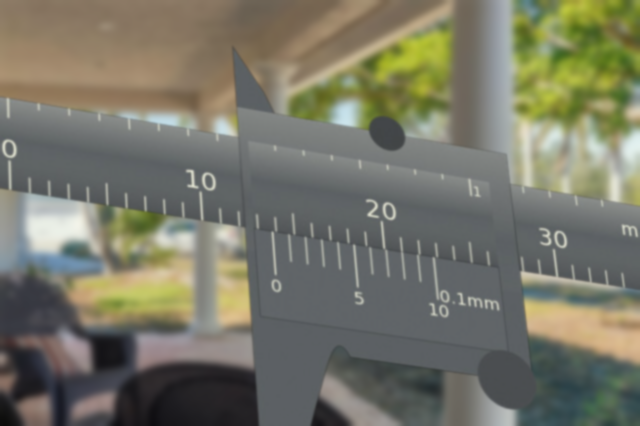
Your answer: 13.8,mm
